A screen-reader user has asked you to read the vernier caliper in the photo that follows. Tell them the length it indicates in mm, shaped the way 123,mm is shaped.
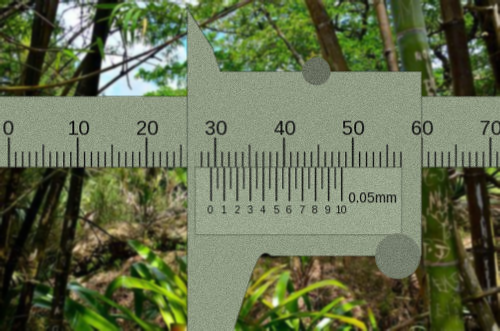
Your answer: 29.4,mm
